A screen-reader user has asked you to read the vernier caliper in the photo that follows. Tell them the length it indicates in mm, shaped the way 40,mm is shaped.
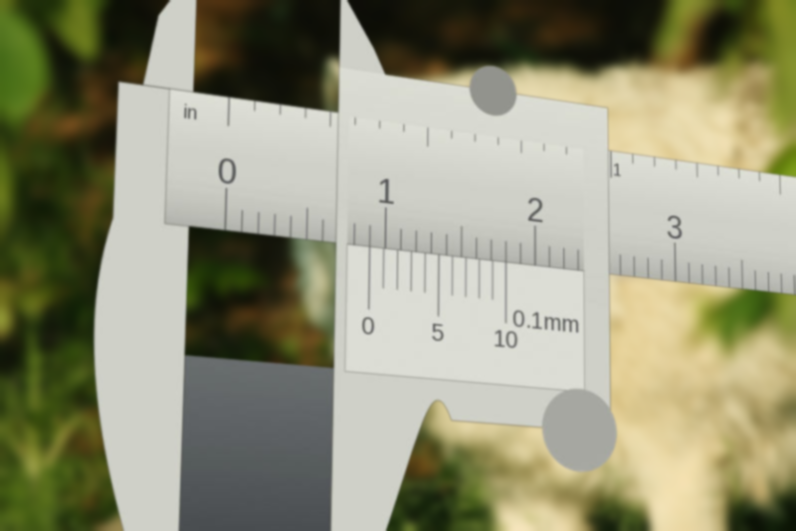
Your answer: 9.0,mm
